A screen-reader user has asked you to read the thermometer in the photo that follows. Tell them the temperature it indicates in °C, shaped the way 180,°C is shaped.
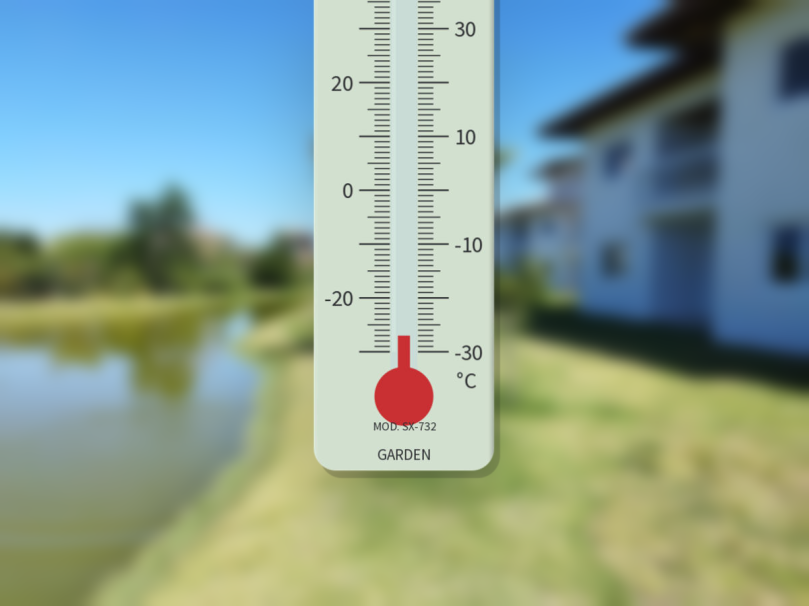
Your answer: -27,°C
